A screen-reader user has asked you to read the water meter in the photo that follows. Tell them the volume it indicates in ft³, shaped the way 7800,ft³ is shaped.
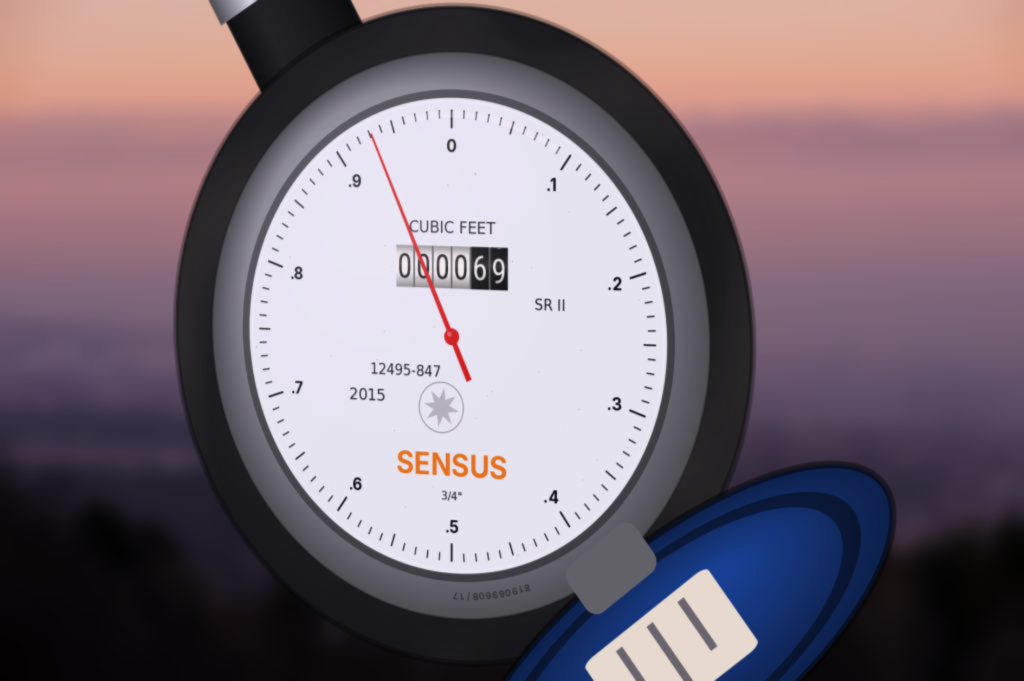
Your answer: 68.93,ft³
